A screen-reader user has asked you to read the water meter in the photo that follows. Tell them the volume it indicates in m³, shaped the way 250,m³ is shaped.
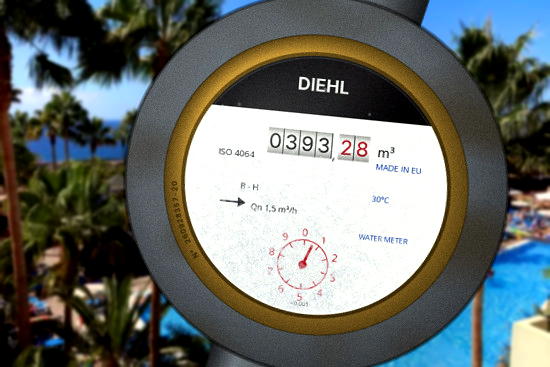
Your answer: 393.280,m³
